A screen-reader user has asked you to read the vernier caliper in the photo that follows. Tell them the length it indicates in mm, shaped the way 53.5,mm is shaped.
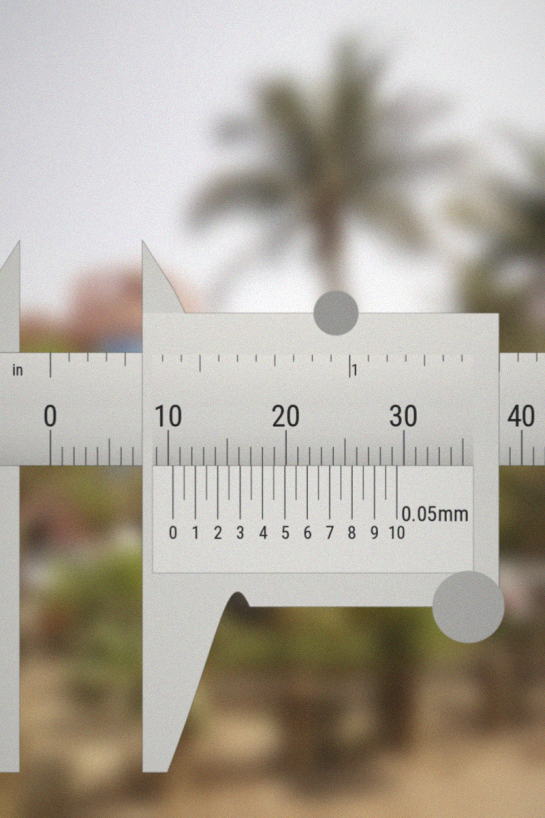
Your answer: 10.4,mm
